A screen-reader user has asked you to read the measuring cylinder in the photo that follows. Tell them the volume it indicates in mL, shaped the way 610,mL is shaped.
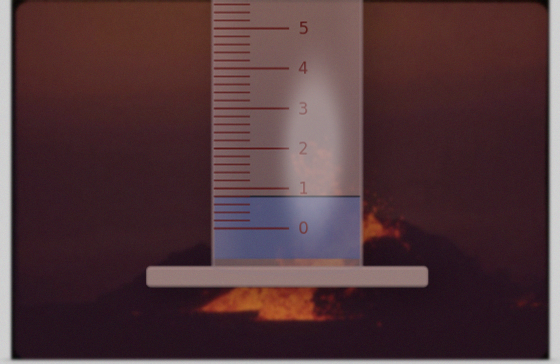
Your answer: 0.8,mL
